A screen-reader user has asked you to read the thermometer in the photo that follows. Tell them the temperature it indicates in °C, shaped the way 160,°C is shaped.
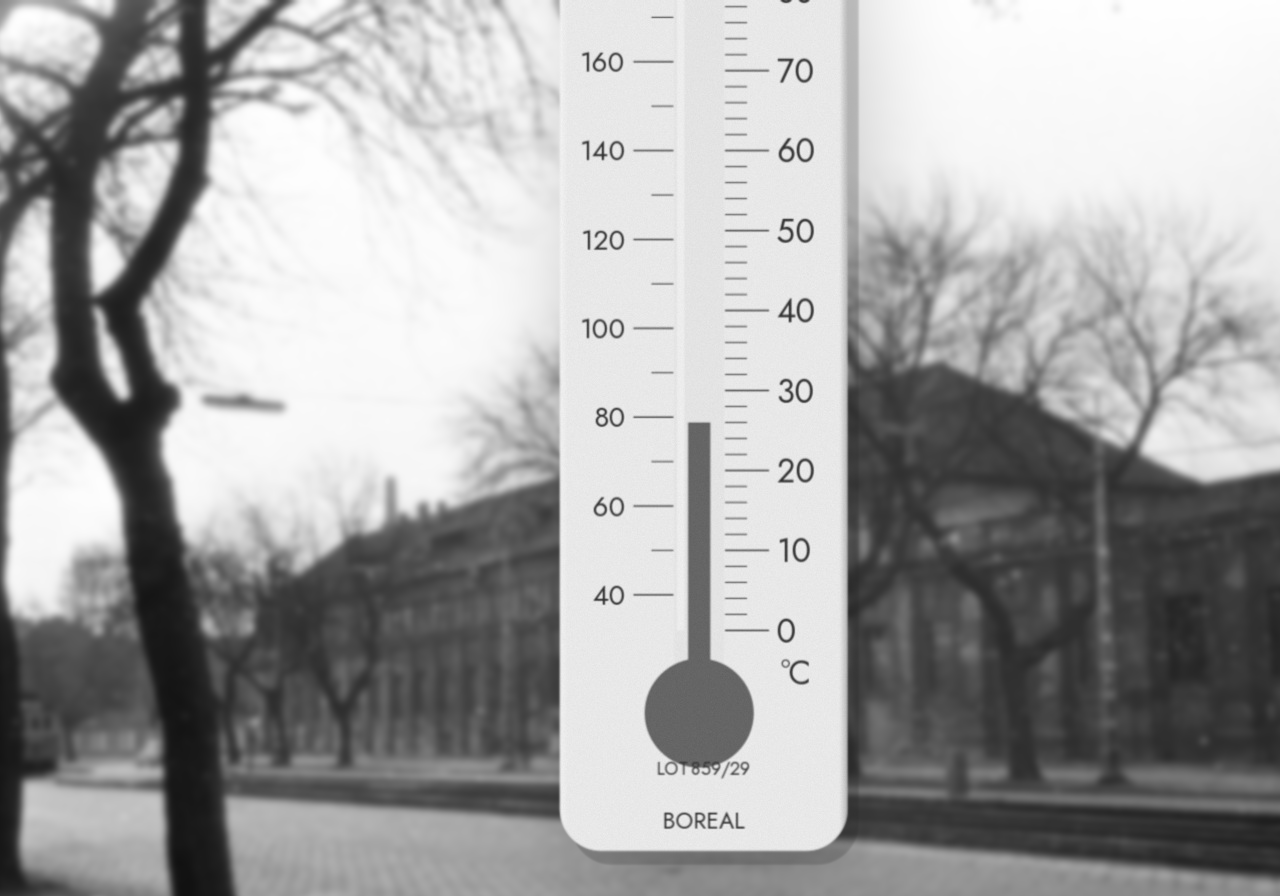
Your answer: 26,°C
